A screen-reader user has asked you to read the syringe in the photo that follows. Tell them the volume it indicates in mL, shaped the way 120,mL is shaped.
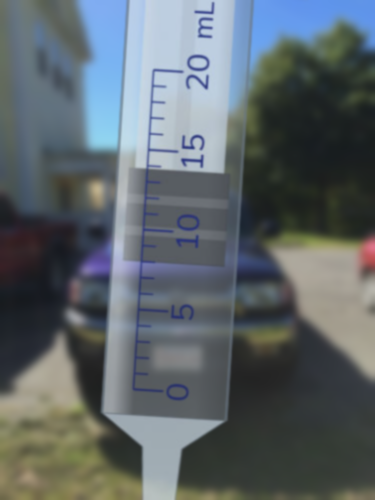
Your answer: 8,mL
